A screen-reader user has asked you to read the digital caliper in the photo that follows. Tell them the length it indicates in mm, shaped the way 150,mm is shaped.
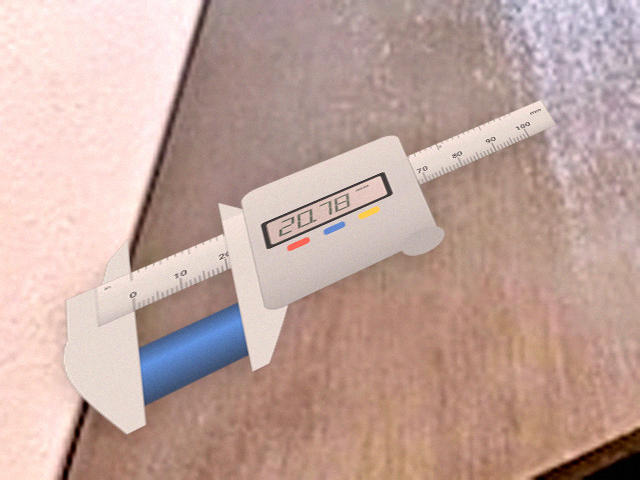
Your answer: 20.78,mm
